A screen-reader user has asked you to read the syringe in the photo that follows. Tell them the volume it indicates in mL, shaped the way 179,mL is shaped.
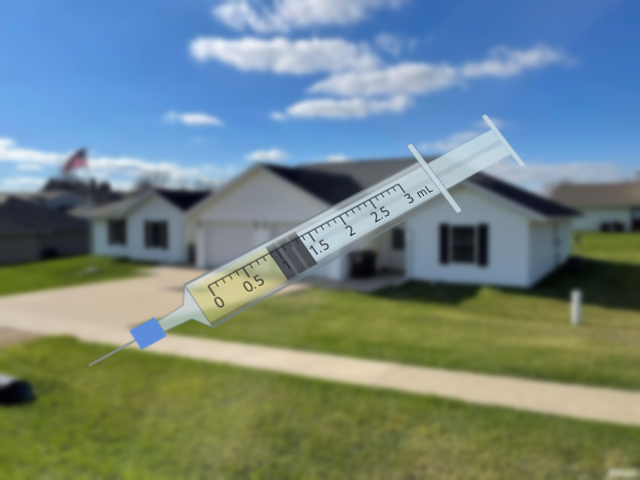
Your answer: 0.9,mL
